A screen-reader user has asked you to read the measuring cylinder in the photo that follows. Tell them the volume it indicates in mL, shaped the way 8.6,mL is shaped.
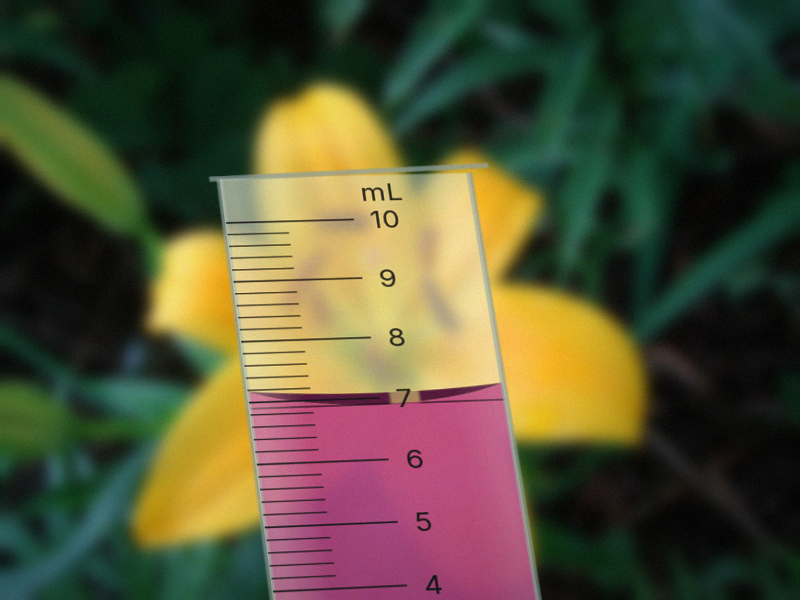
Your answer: 6.9,mL
